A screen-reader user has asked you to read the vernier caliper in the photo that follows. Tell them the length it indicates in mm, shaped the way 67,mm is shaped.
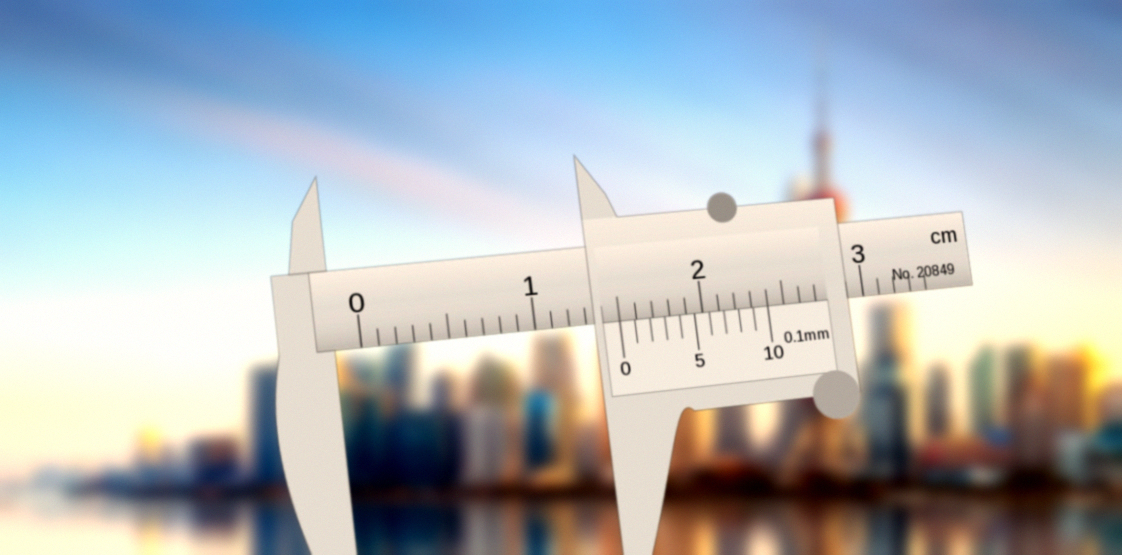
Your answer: 15.0,mm
